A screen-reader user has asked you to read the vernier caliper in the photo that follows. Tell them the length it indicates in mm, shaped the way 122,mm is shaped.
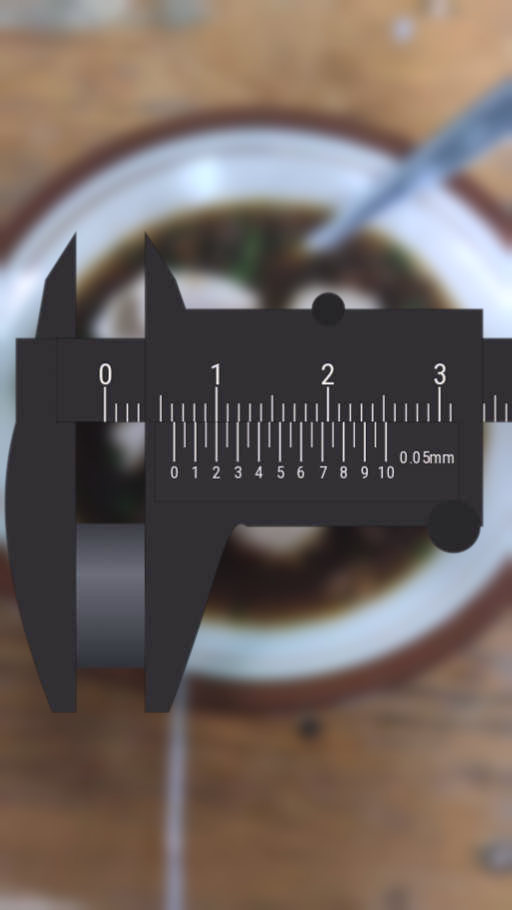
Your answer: 6.2,mm
